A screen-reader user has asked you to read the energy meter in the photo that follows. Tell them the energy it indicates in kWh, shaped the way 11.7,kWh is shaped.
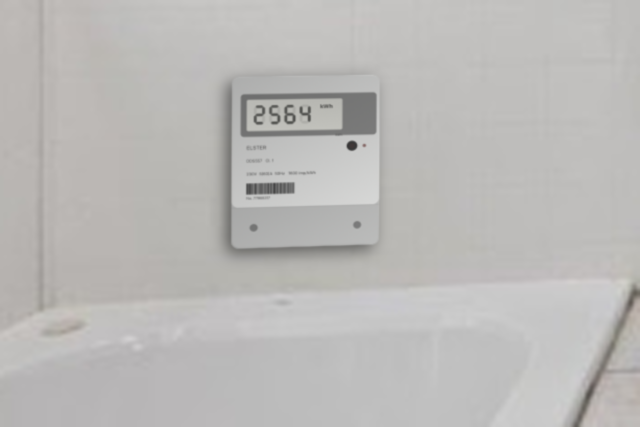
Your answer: 2564,kWh
